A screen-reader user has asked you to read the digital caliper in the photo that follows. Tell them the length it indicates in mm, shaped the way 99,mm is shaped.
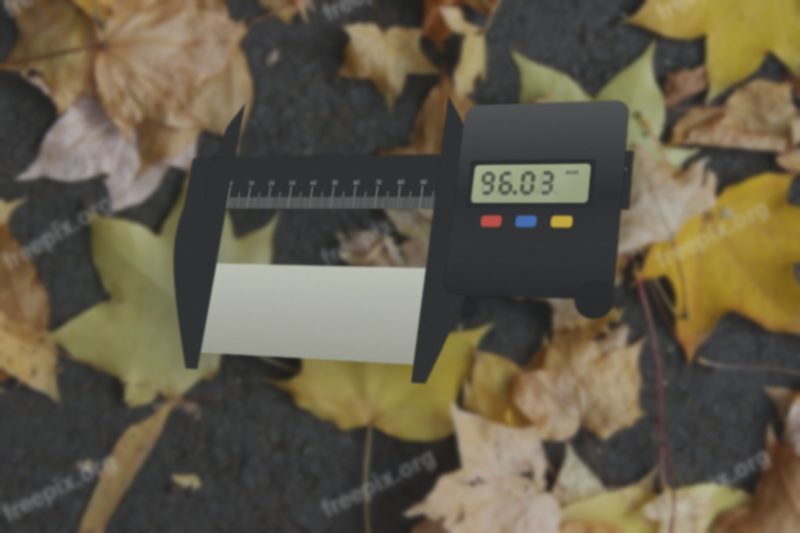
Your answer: 96.03,mm
